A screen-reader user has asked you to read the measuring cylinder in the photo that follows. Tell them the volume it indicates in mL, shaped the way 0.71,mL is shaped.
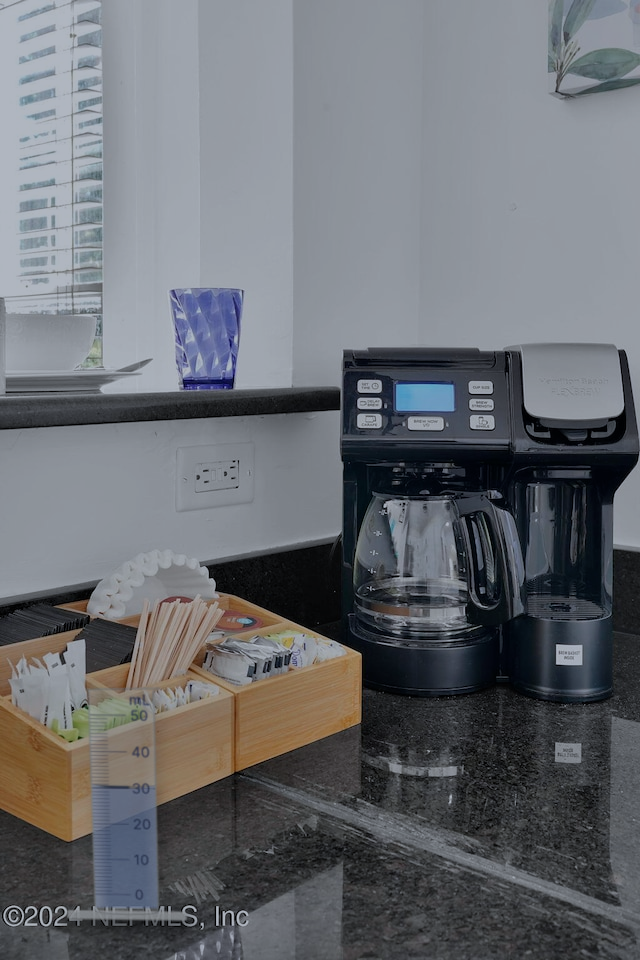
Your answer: 30,mL
